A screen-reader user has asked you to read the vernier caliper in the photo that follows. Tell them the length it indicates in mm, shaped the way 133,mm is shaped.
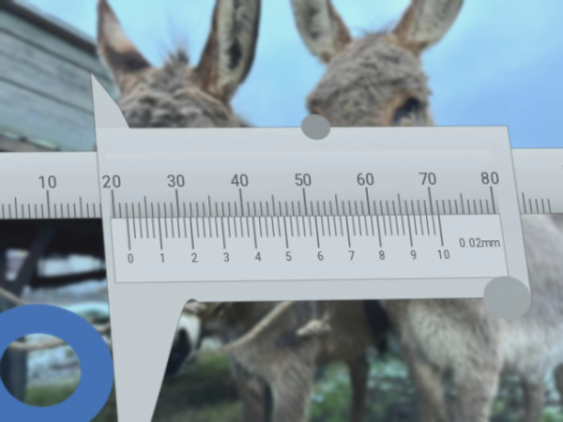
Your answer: 22.0,mm
